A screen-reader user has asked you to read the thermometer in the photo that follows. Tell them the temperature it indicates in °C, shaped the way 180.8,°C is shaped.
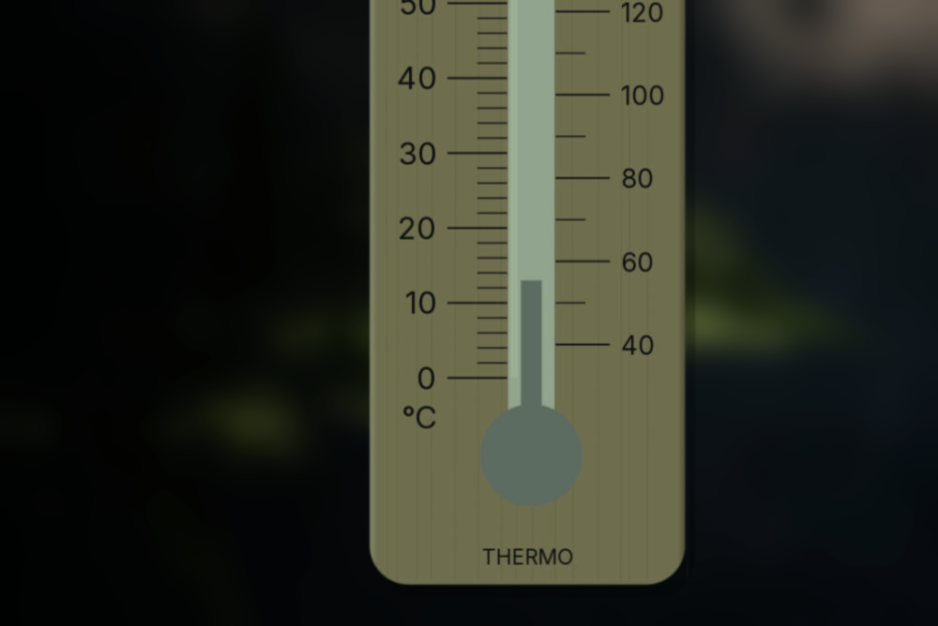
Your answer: 13,°C
